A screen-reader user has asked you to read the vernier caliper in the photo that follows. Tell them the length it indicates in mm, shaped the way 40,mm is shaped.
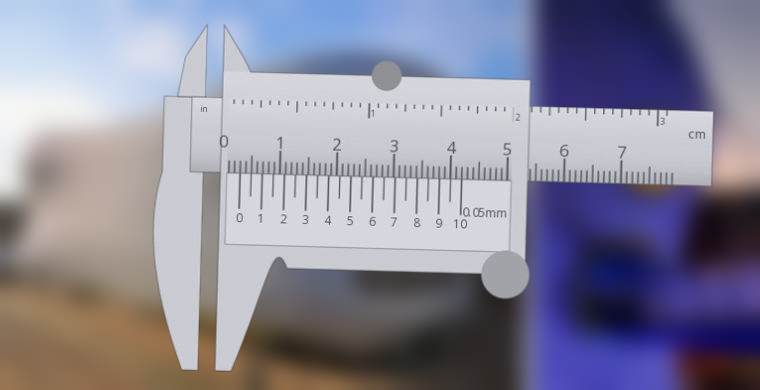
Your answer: 3.0,mm
